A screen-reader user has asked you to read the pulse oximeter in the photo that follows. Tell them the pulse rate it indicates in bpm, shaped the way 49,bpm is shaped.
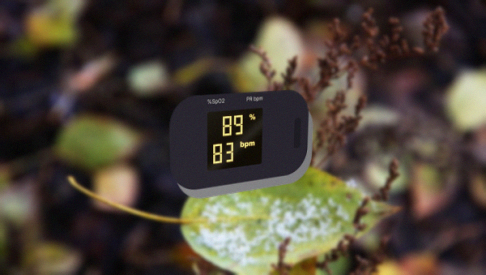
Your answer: 83,bpm
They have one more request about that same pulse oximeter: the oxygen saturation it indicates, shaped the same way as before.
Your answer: 89,%
